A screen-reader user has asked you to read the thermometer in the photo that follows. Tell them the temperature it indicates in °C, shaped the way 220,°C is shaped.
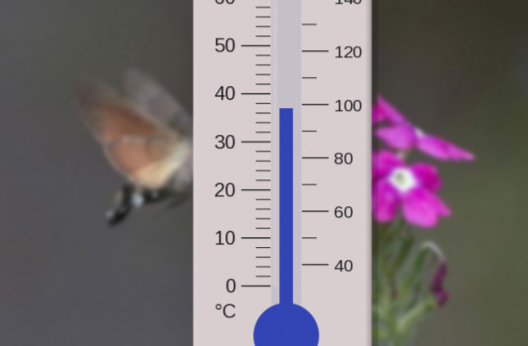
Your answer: 37,°C
